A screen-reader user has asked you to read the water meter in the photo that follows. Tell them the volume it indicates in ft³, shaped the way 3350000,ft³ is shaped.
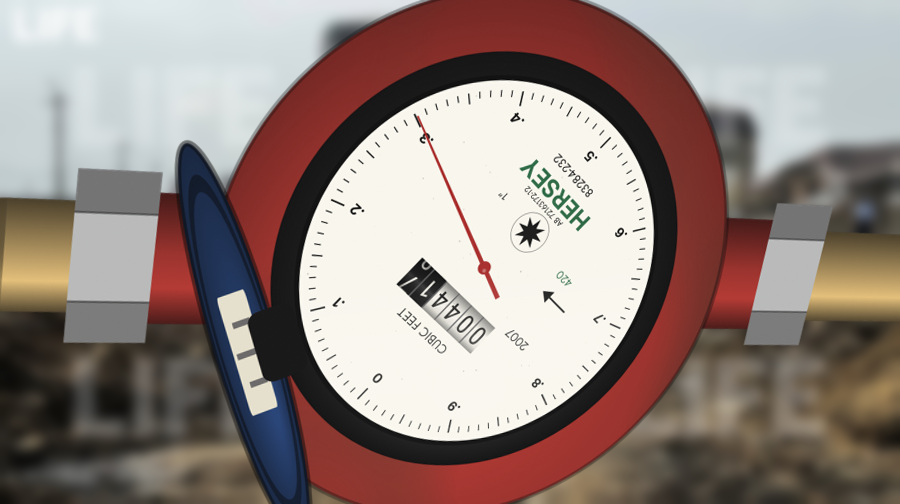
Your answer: 4417.30,ft³
